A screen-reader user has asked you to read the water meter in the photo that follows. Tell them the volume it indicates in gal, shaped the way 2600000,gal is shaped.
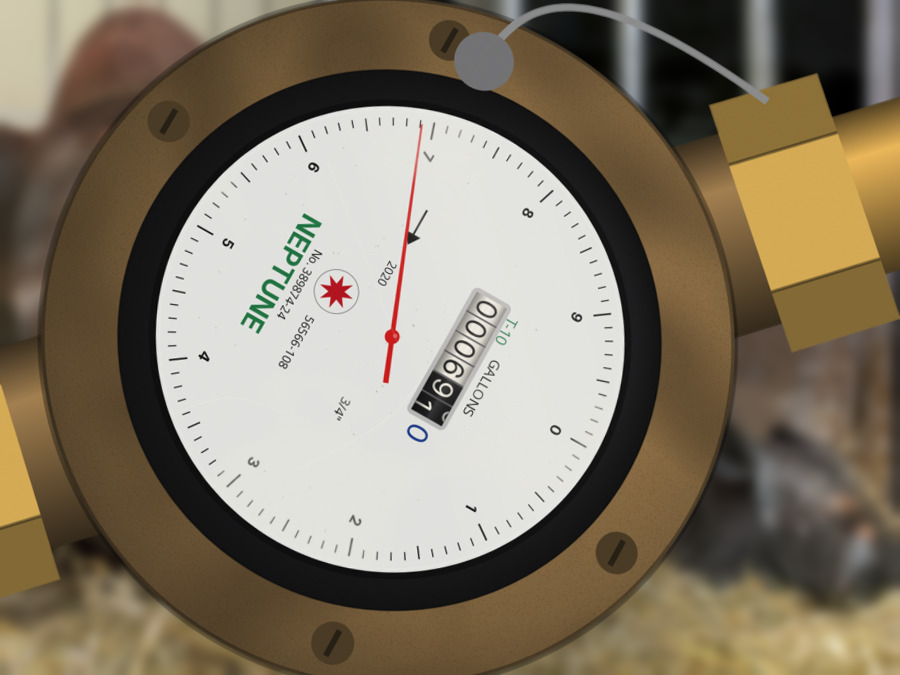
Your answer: 6906.9,gal
